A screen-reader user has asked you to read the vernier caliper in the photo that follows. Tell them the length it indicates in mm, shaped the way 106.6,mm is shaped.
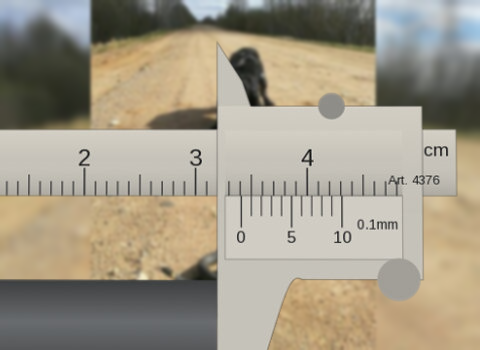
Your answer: 34.1,mm
